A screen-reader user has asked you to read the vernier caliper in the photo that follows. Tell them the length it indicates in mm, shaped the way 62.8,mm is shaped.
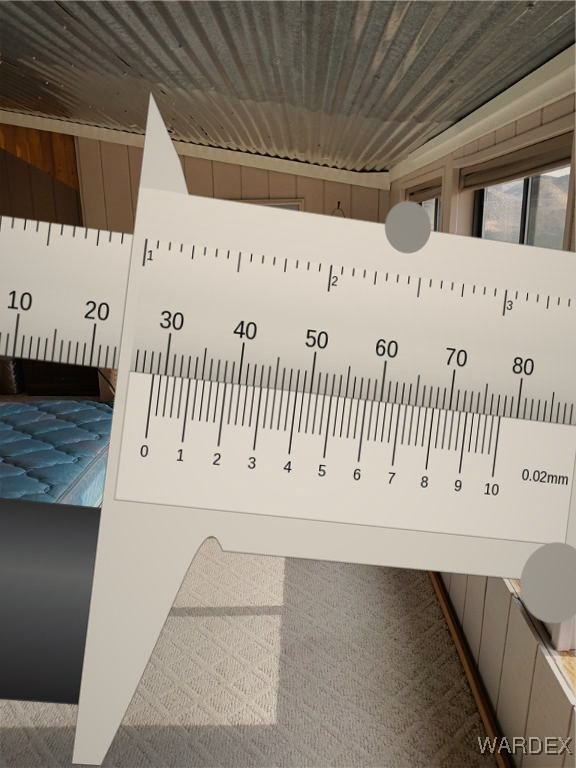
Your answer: 28.4,mm
